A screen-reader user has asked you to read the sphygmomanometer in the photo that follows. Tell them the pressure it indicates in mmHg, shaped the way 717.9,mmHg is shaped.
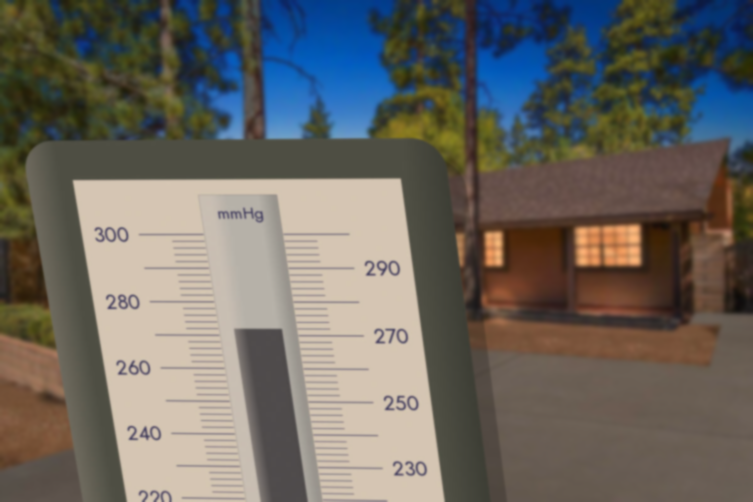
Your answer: 272,mmHg
